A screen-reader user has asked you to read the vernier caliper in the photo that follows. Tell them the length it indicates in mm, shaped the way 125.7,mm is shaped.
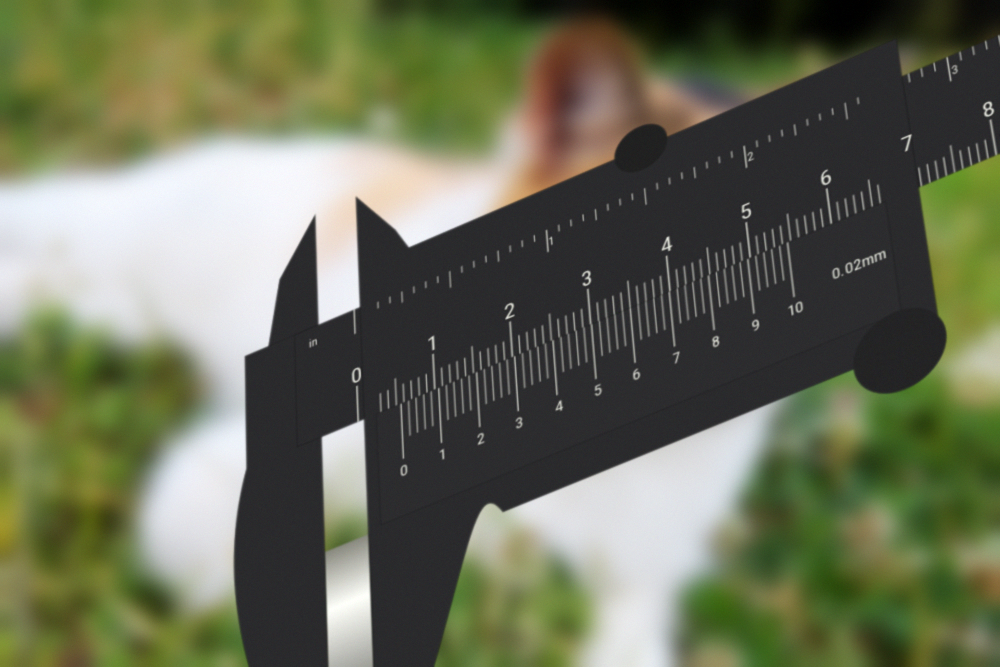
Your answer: 5.6,mm
